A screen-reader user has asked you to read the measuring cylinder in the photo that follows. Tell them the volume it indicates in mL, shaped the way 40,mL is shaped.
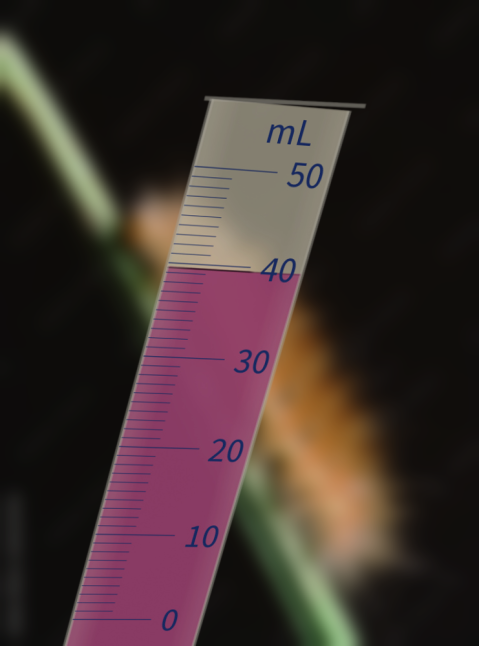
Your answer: 39.5,mL
